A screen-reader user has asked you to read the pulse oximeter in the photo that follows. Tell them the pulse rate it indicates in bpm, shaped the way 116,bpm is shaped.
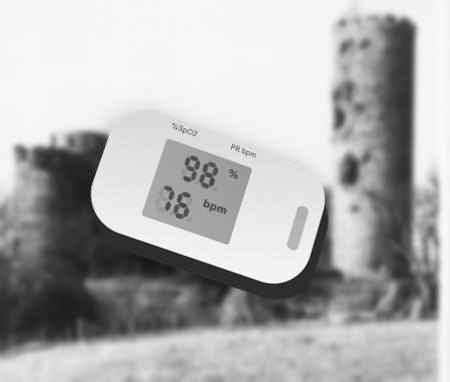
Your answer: 76,bpm
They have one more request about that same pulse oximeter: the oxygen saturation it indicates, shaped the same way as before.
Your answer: 98,%
